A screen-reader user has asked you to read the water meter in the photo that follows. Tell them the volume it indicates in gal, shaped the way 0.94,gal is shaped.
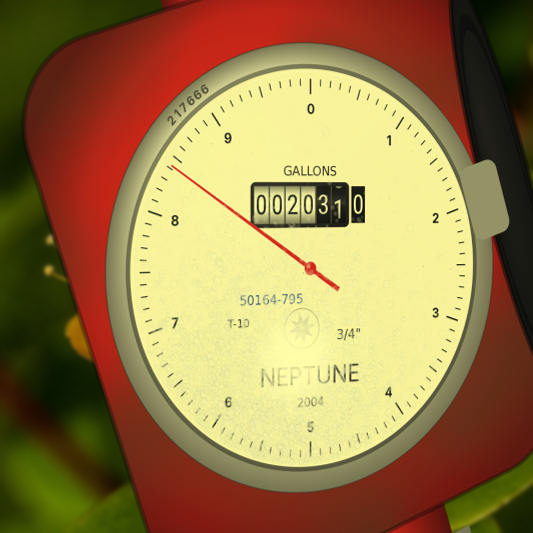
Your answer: 20308.4,gal
